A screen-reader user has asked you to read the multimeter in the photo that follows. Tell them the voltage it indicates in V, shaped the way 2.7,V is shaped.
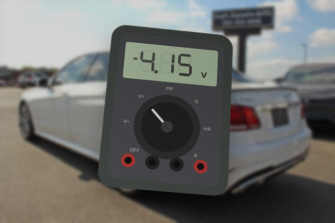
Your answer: -4.15,V
